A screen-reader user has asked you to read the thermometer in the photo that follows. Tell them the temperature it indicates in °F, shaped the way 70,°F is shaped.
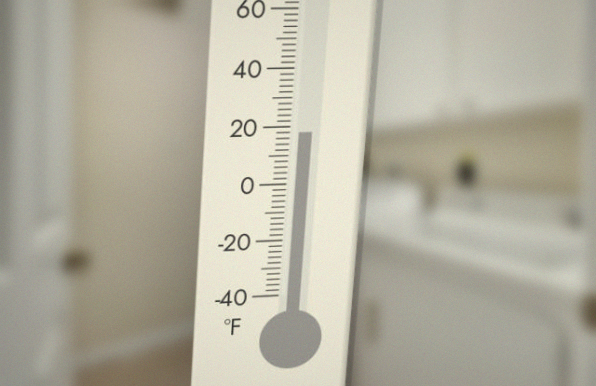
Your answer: 18,°F
